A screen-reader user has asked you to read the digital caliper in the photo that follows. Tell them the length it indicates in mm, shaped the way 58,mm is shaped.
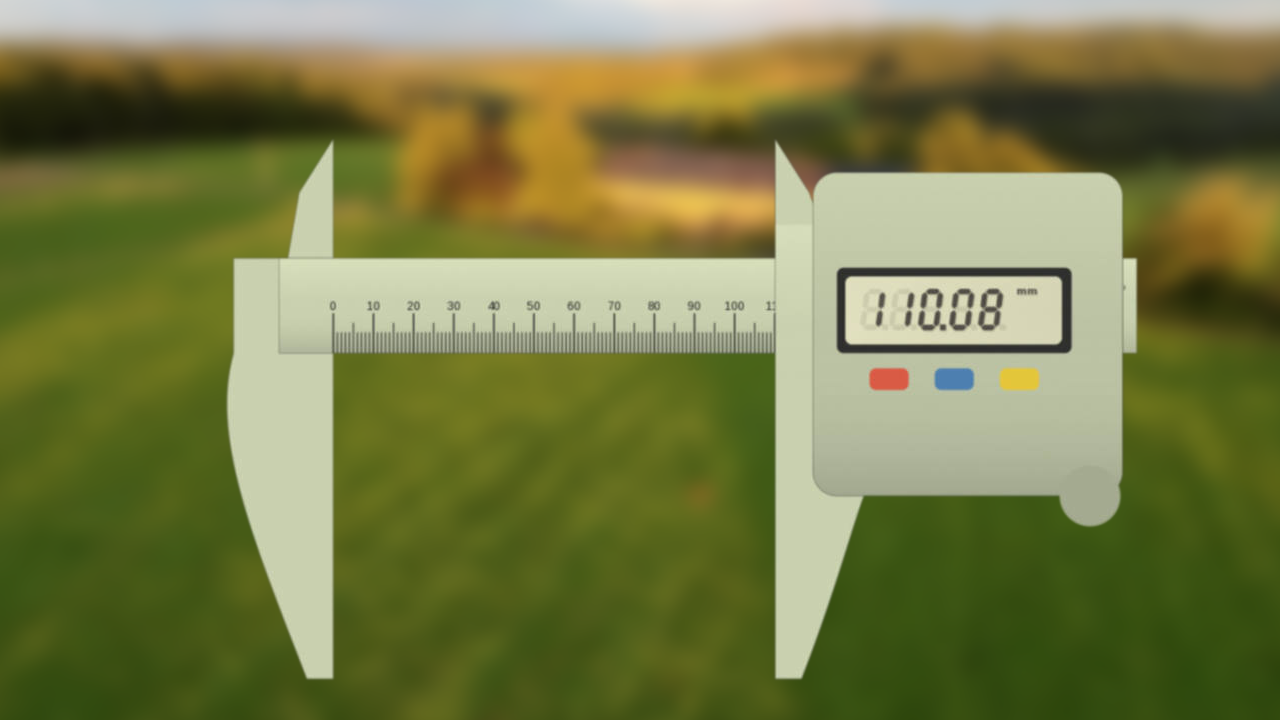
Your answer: 110.08,mm
